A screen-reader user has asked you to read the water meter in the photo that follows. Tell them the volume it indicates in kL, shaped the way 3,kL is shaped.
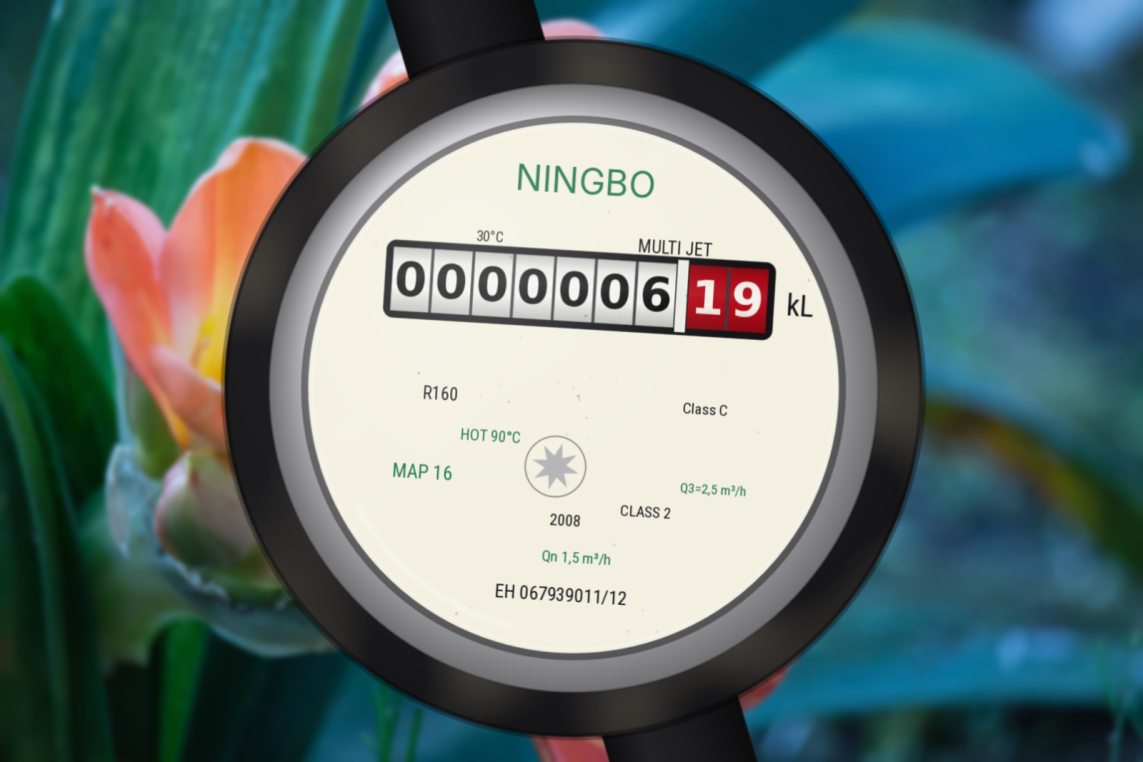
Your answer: 6.19,kL
